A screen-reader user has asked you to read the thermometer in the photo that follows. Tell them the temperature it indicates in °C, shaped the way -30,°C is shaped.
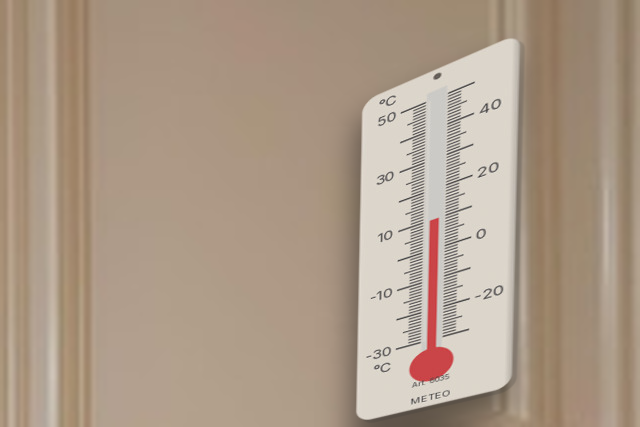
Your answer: 10,°C
